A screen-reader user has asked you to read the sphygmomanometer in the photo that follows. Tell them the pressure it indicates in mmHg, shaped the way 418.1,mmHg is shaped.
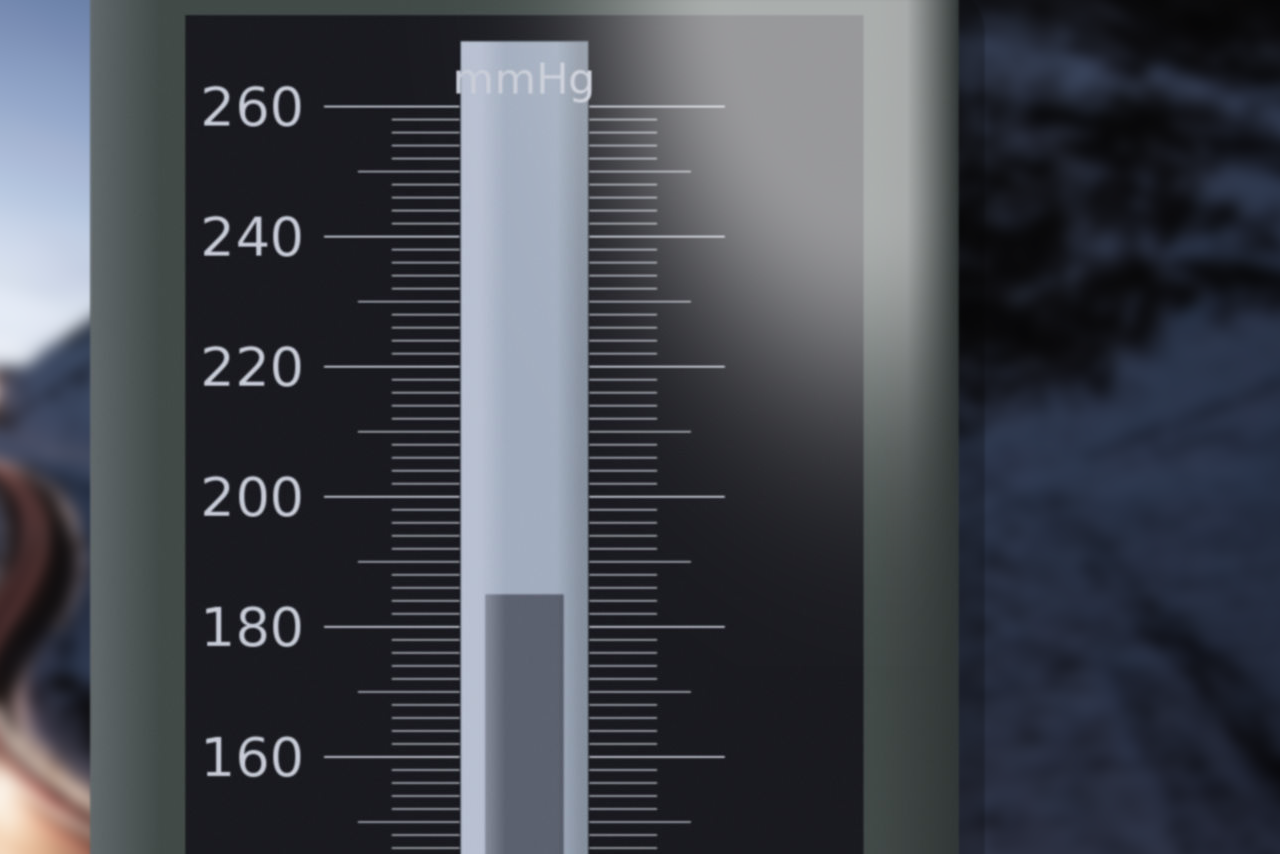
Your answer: 185,mmHg
